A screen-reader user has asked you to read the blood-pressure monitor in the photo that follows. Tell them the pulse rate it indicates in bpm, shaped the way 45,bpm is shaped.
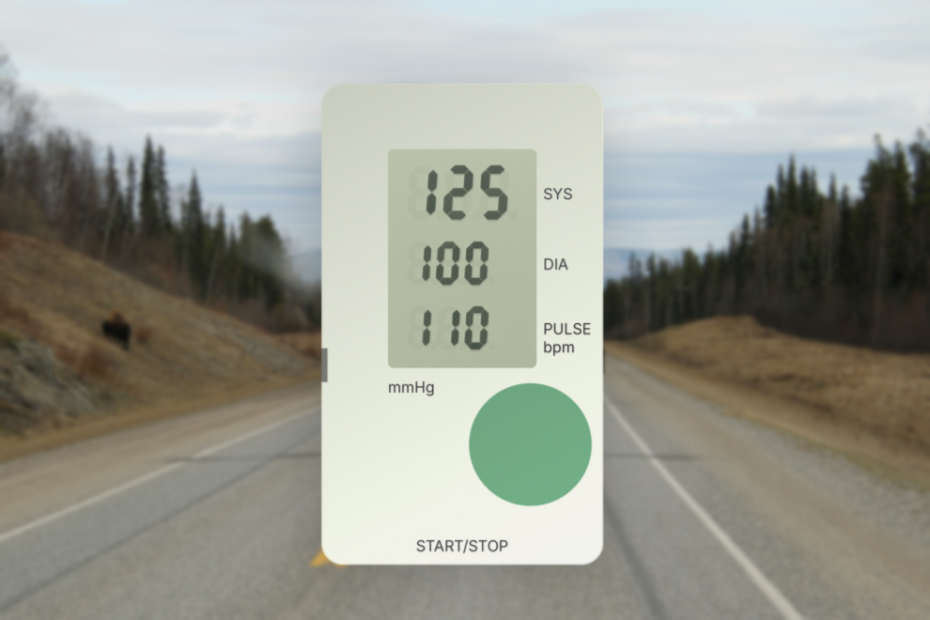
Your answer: 110,bpm
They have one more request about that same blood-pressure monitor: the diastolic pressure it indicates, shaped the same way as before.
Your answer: 100,mmHg
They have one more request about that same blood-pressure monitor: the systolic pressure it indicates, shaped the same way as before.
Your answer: 125,mmHg
